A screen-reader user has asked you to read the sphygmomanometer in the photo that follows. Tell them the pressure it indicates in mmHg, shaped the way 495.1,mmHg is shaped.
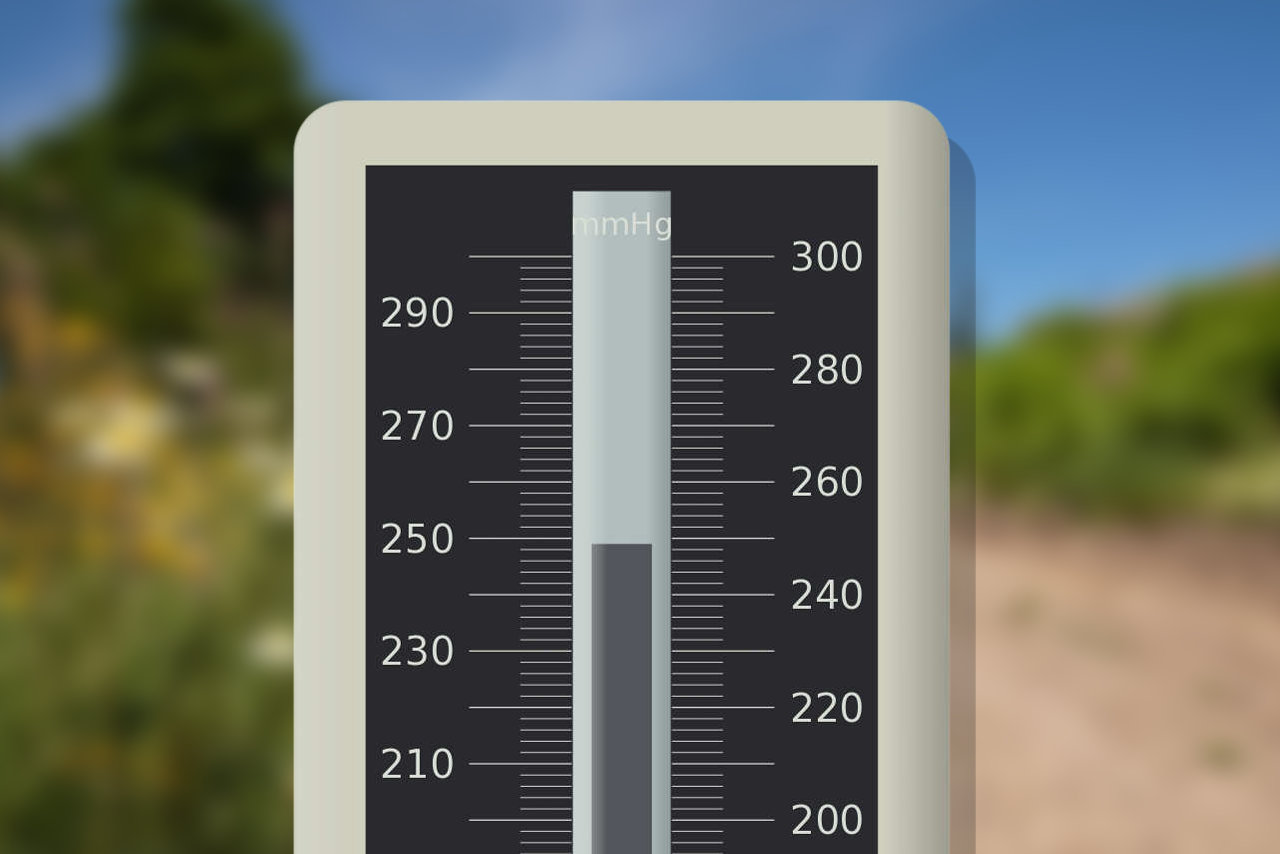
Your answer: 249,mmHg
